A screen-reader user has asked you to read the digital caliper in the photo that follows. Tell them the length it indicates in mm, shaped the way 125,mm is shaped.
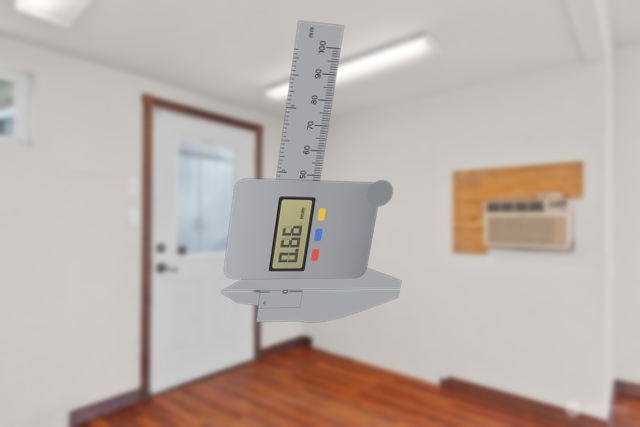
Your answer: 0.66,mm
